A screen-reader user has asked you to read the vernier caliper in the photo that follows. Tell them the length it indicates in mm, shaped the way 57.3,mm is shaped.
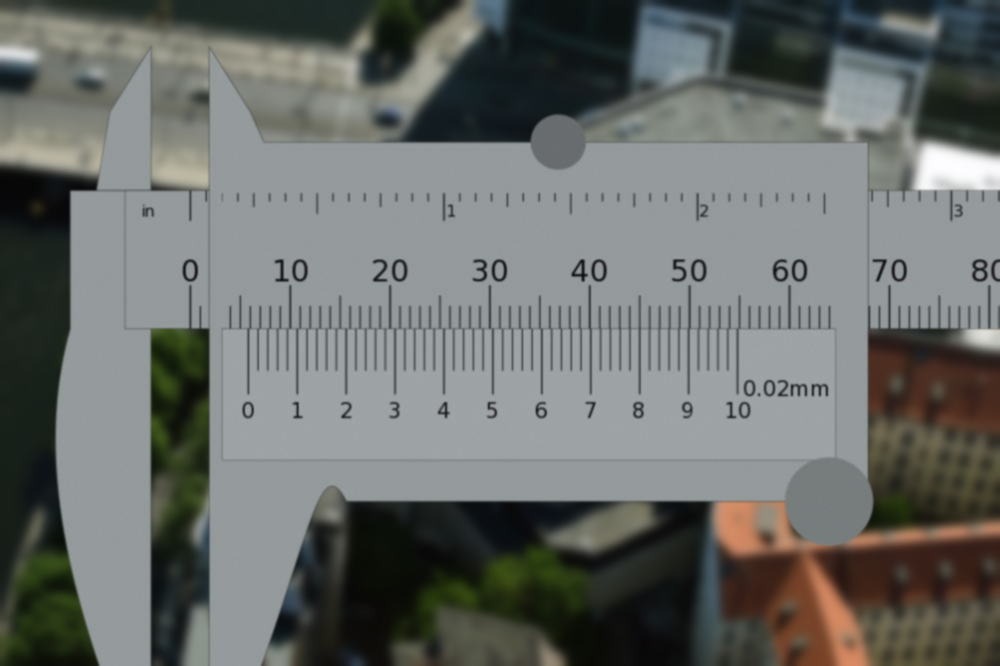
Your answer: 5.8,mm
